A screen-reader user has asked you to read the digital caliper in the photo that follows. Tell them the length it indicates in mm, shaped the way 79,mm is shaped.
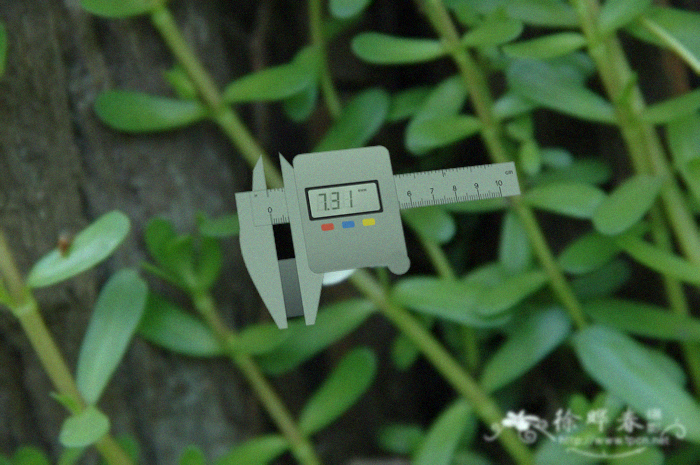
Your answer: 7.31,mm
